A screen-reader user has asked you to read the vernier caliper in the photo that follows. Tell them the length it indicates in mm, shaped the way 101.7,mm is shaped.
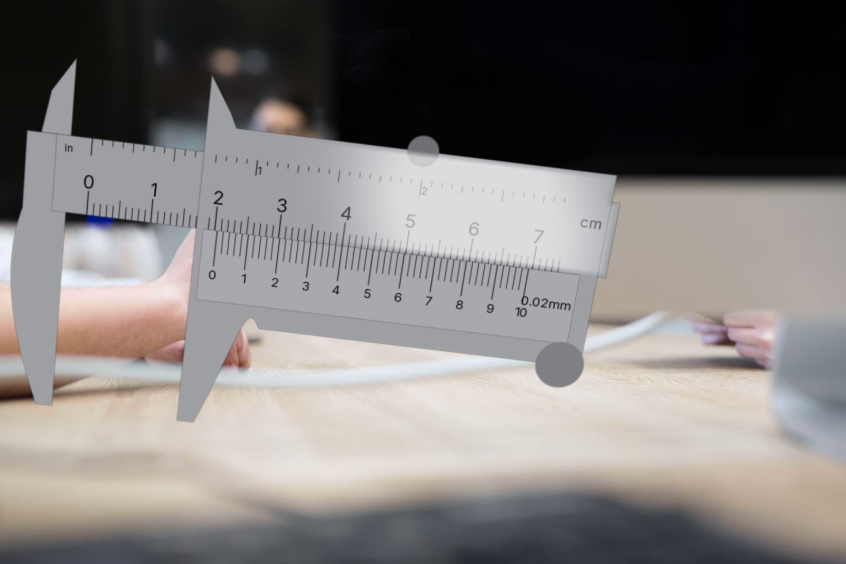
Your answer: 20.4,mm
